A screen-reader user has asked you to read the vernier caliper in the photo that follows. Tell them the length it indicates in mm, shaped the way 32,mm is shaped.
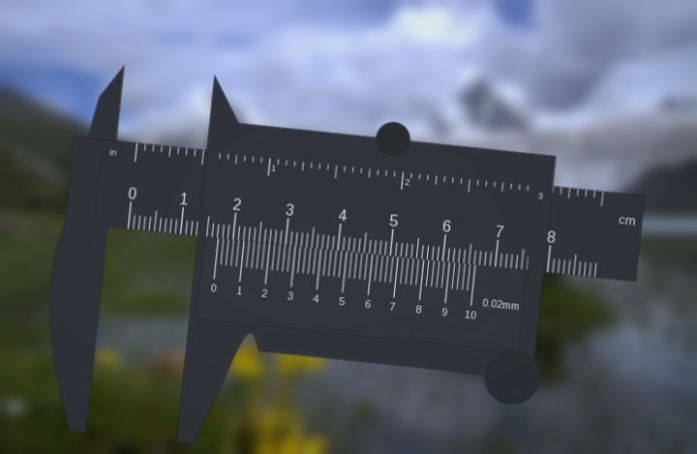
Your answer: 17.2,mm
